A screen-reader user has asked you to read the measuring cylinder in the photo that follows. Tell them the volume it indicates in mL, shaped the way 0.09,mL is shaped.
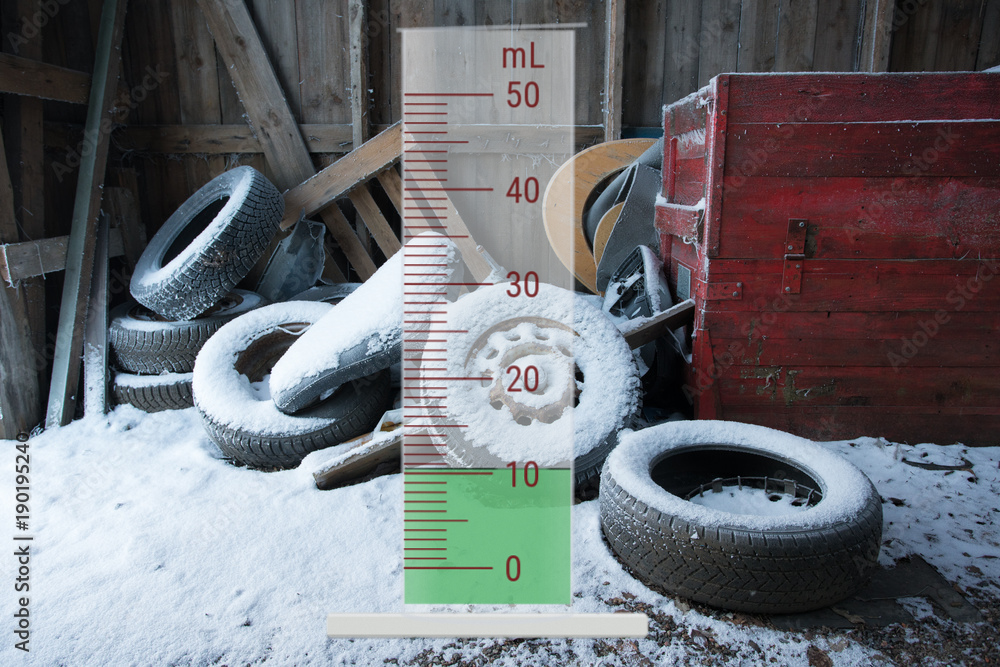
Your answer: 10.5,mL
